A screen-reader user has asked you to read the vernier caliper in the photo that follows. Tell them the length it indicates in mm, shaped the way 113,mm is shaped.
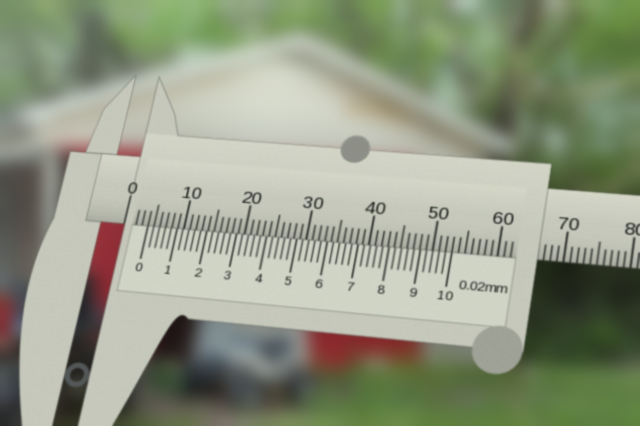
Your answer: 4.0,mm
